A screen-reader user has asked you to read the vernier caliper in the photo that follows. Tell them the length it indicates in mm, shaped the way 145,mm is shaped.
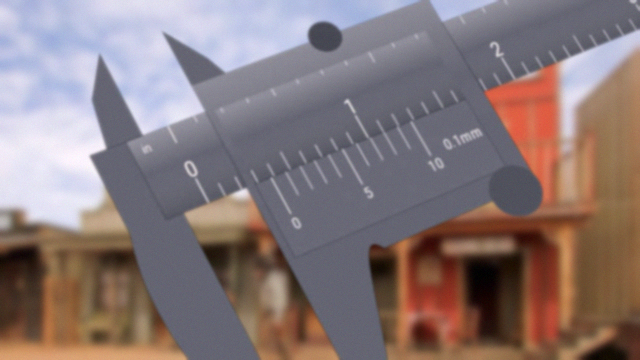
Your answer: 3.8,mm
